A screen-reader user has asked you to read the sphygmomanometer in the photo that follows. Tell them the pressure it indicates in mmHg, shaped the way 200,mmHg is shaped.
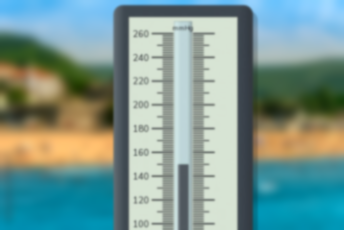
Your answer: 150,mmHg
